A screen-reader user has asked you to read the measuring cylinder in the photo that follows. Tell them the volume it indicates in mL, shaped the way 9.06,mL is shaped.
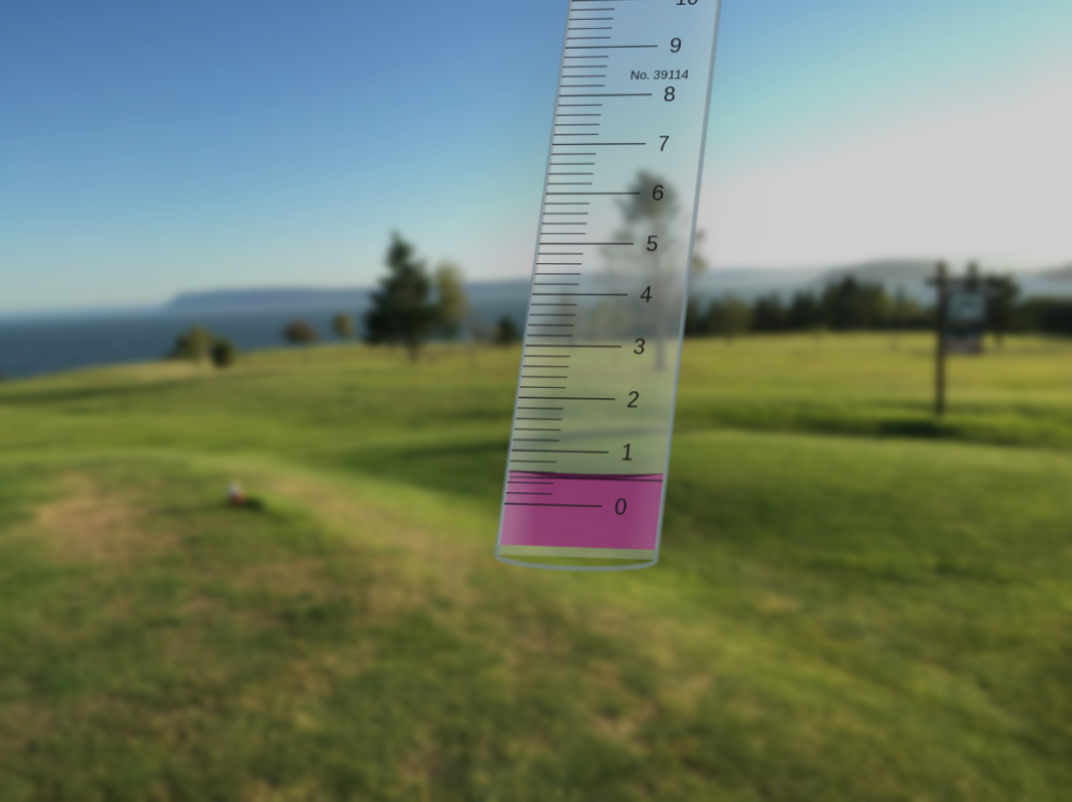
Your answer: 0.5,mL
